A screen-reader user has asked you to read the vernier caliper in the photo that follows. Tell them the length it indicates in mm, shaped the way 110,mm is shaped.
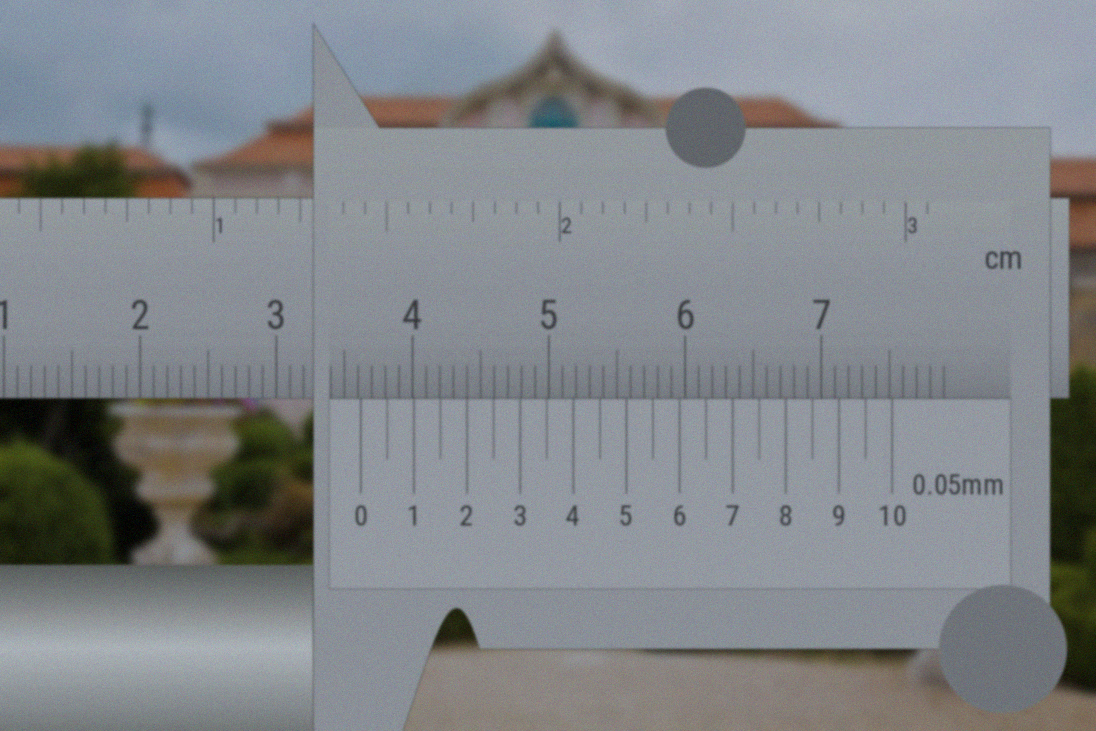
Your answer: 36.2,mm
